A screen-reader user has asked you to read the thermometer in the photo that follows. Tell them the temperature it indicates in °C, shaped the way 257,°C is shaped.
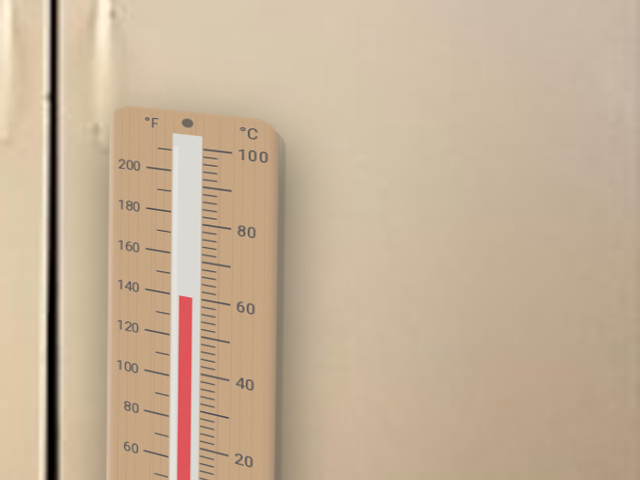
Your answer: 60,°C
